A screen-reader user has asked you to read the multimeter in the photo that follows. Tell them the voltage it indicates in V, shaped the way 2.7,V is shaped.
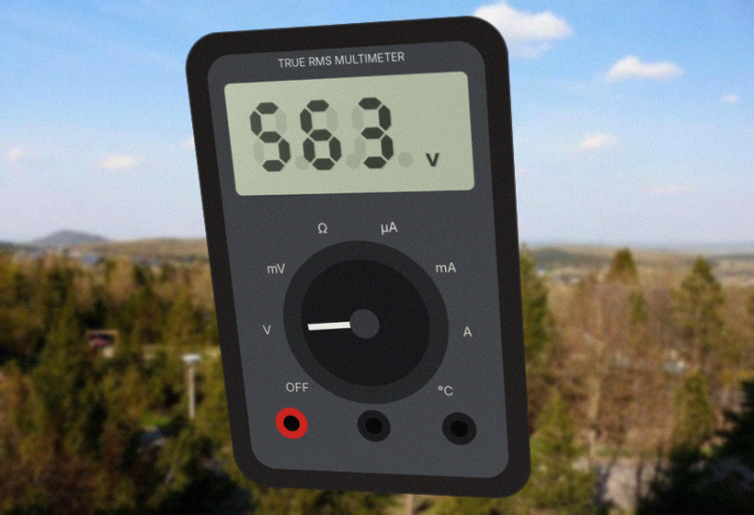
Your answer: 563,V
